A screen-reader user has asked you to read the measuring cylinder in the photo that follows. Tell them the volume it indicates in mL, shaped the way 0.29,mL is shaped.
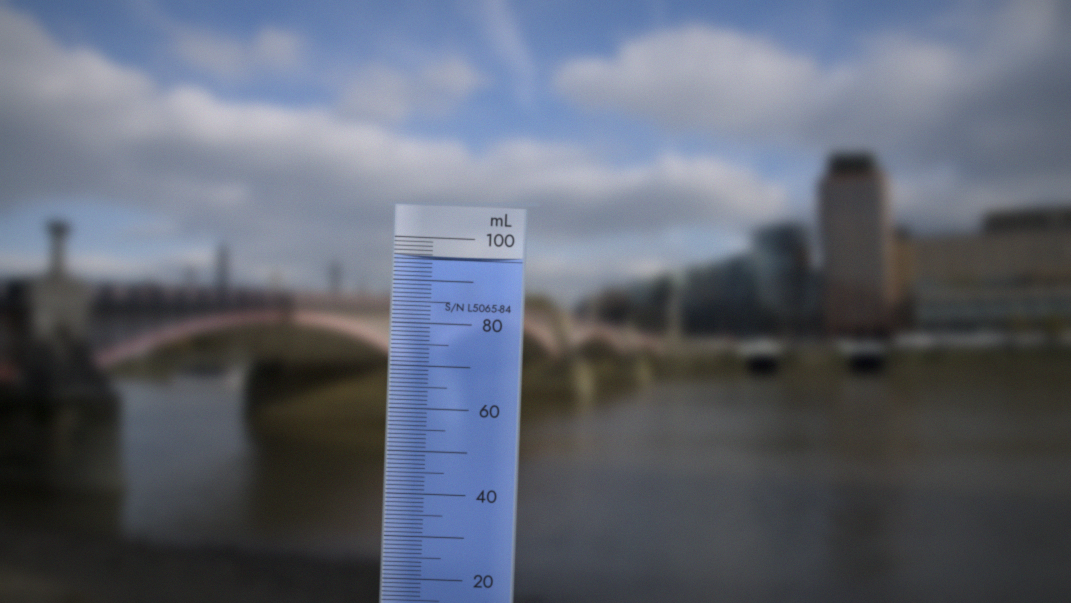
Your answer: 95,mL
